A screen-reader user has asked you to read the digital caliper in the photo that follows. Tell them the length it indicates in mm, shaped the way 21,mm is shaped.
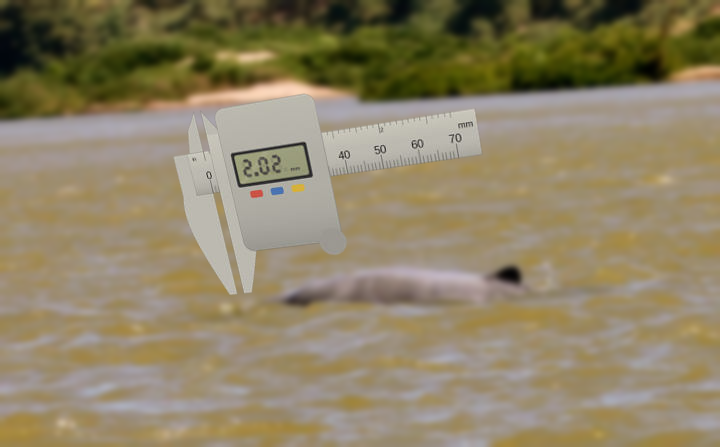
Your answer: 2.02,mm
